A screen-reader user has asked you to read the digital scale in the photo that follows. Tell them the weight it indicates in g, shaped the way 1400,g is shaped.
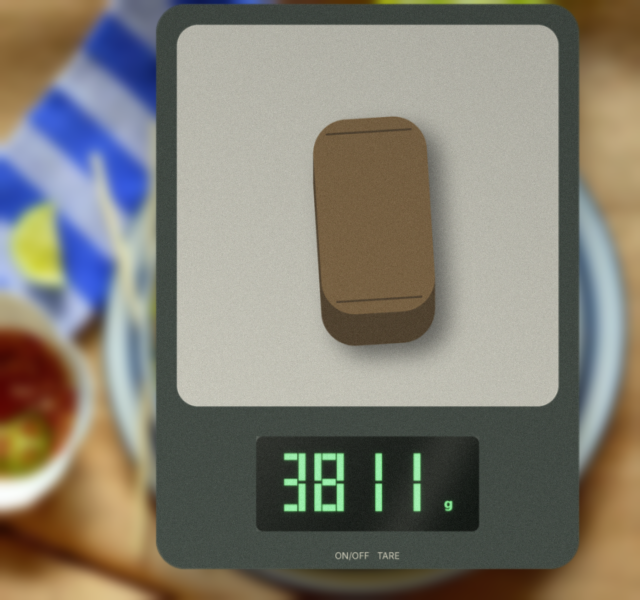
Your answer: 3811,g
